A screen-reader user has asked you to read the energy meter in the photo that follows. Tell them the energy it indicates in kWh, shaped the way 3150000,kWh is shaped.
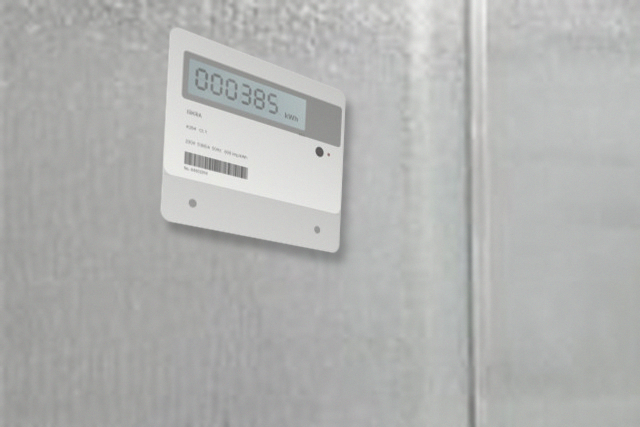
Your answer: 385,kWh
